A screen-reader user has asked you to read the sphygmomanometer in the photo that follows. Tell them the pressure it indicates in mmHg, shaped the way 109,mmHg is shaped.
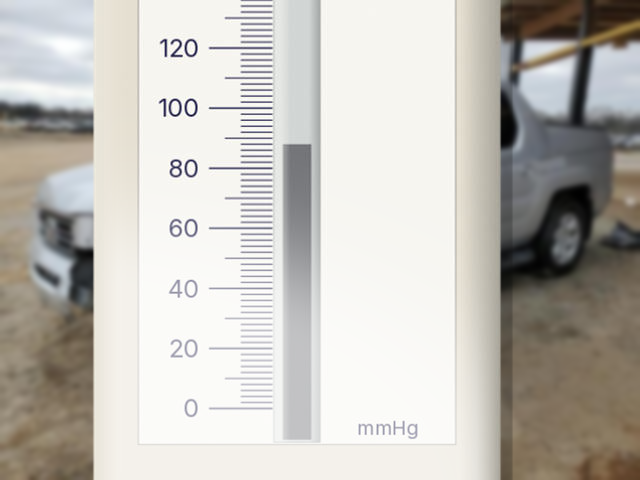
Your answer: 88,mmHg
